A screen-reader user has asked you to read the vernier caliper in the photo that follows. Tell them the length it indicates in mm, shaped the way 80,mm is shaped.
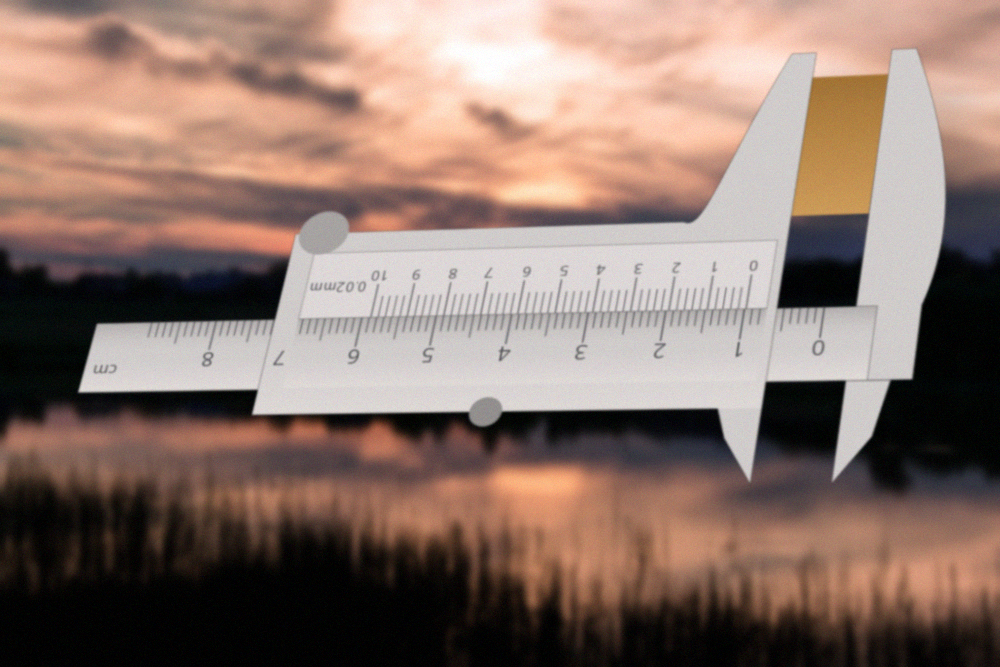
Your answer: 9.8,mm
